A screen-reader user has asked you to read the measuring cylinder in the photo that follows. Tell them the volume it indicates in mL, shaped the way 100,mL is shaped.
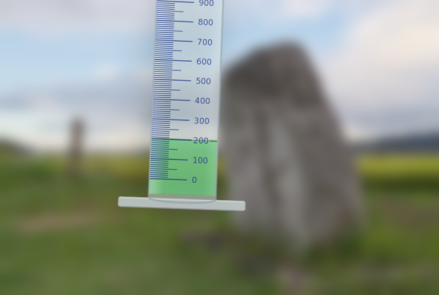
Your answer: 200,mL
